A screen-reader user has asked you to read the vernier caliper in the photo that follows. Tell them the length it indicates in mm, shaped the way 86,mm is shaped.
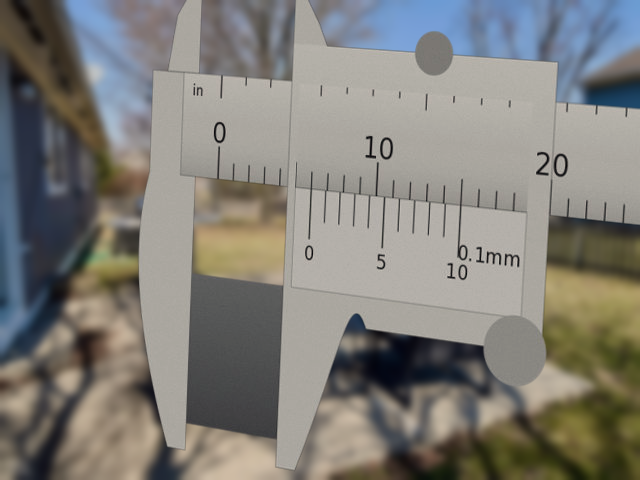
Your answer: 6.0,mm
